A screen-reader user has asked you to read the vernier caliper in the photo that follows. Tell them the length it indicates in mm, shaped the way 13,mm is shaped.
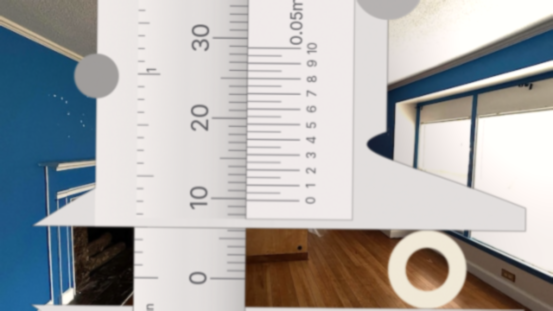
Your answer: 9.8,mm
